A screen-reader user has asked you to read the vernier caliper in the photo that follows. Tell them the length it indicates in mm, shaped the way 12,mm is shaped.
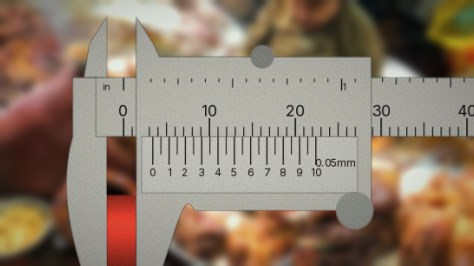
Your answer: 3.4,mm
